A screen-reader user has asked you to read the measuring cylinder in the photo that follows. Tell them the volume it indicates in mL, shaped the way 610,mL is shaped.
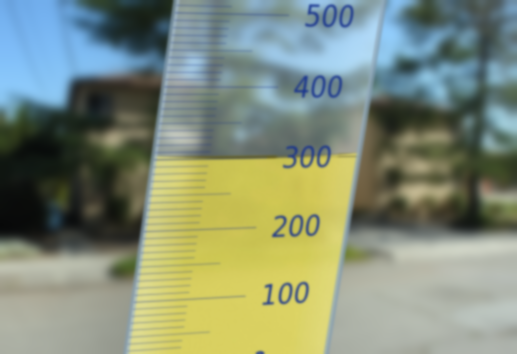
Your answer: 300,mL
